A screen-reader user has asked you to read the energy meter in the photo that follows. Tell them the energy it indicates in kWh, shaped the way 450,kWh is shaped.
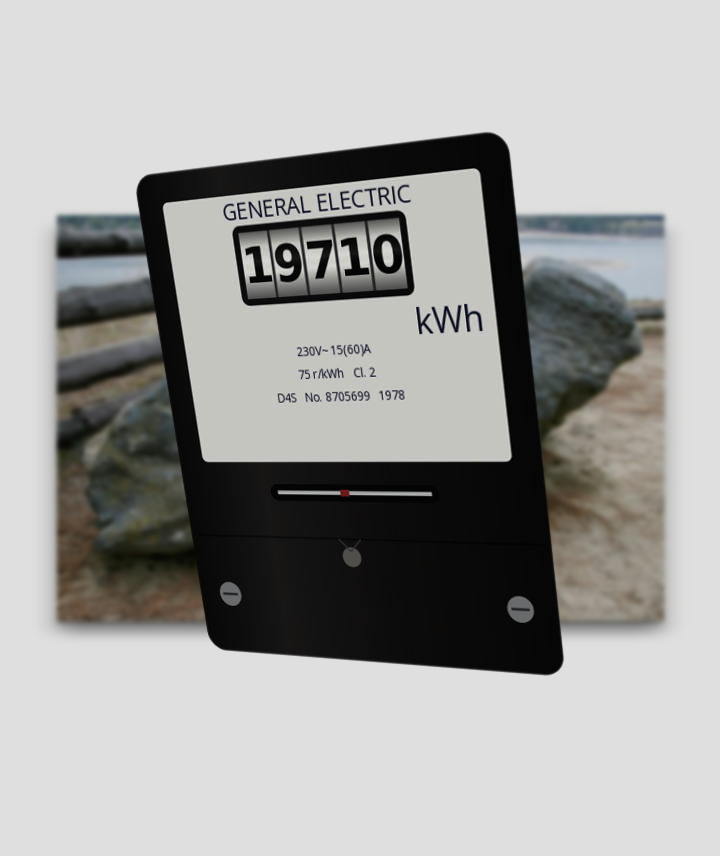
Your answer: 19710,kWh
